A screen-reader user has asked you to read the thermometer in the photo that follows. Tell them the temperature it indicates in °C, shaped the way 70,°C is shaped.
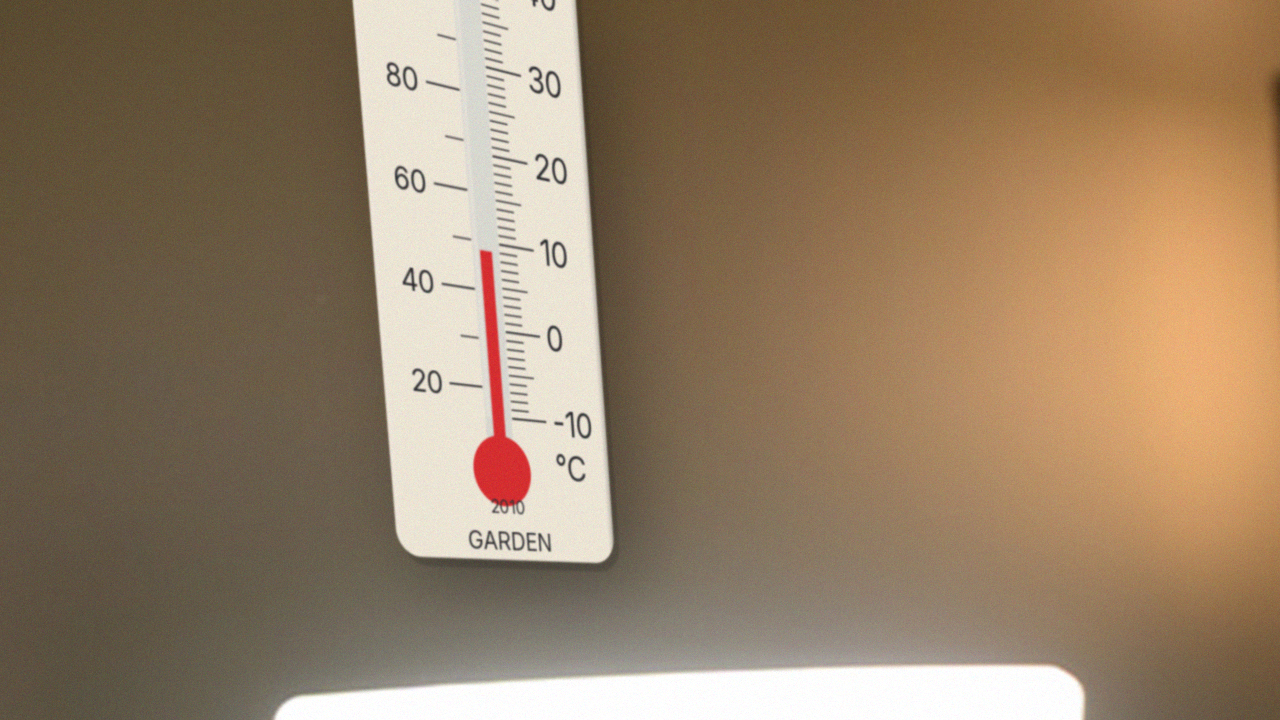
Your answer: 9,°C
